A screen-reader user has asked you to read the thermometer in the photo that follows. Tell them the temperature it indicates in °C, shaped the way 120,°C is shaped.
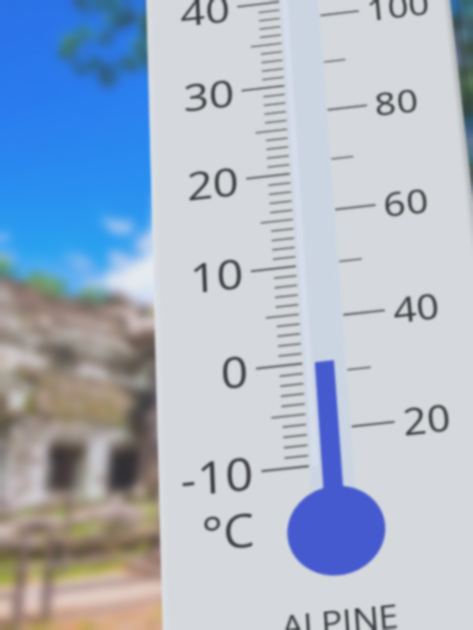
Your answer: 0,°C
